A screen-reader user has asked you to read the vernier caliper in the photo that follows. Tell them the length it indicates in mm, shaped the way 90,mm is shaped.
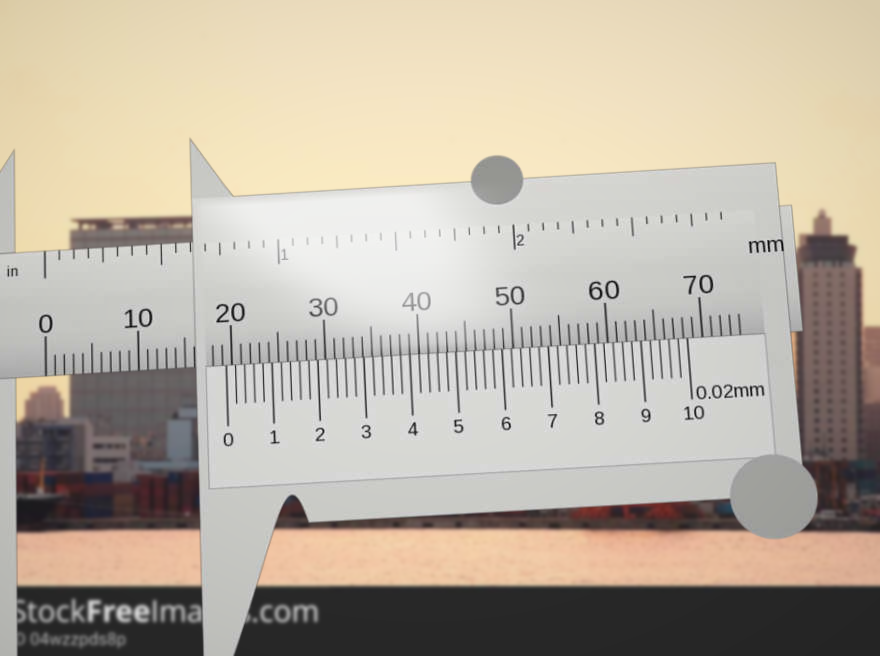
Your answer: 19.4,mm
